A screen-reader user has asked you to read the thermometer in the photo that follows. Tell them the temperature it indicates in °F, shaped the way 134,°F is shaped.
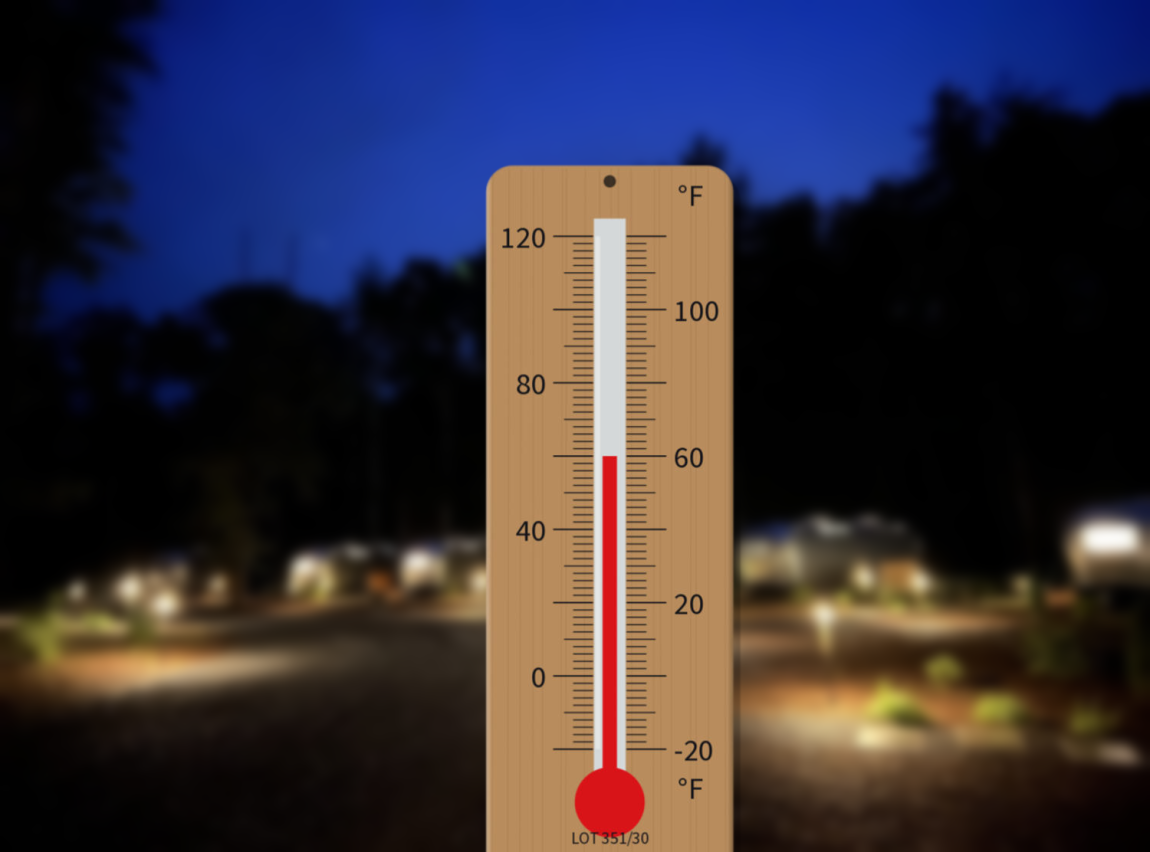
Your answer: 60,°F
